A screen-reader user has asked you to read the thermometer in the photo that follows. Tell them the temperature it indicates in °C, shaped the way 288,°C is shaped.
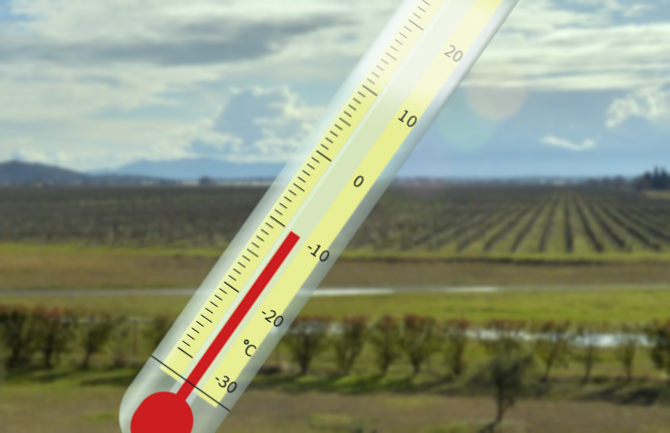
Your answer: -10,°C
